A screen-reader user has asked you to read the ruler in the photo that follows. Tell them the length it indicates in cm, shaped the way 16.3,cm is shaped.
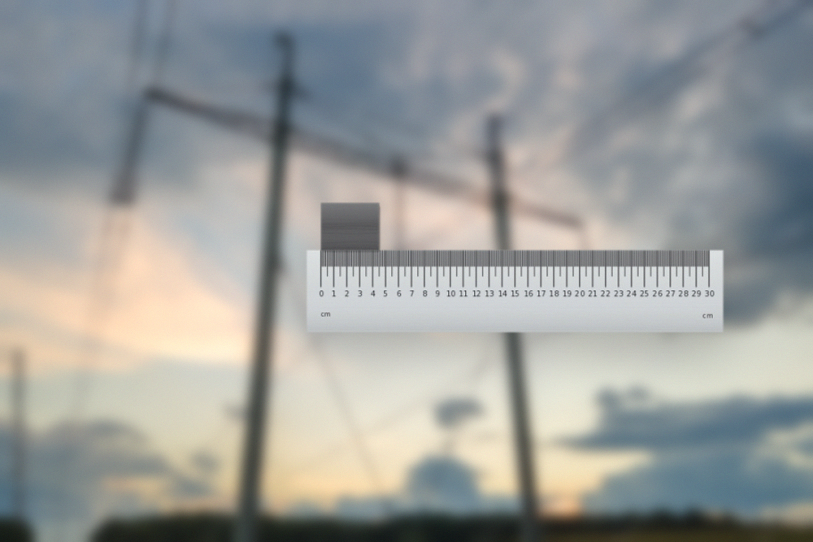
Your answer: 4.5,cm
